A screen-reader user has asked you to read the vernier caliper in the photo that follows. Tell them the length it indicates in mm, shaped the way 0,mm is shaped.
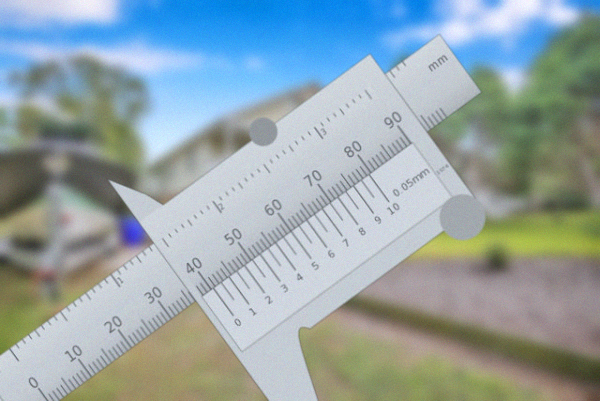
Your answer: 40.5,mm
